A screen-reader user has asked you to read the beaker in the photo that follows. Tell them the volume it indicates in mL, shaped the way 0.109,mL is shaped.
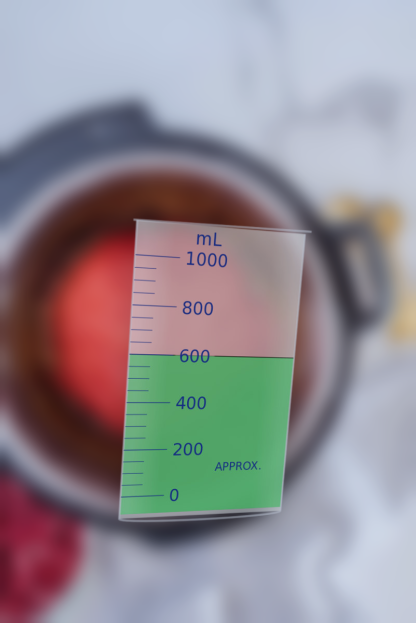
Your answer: 600,mL
